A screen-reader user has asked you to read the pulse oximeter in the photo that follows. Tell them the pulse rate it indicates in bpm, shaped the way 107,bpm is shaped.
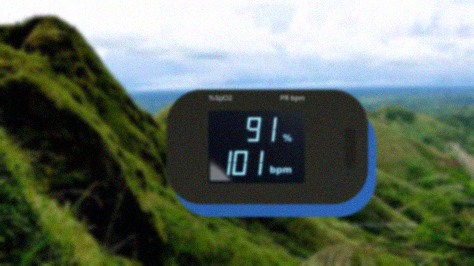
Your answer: 101,bpm
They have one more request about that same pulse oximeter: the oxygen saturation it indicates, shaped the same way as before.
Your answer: 91,%
